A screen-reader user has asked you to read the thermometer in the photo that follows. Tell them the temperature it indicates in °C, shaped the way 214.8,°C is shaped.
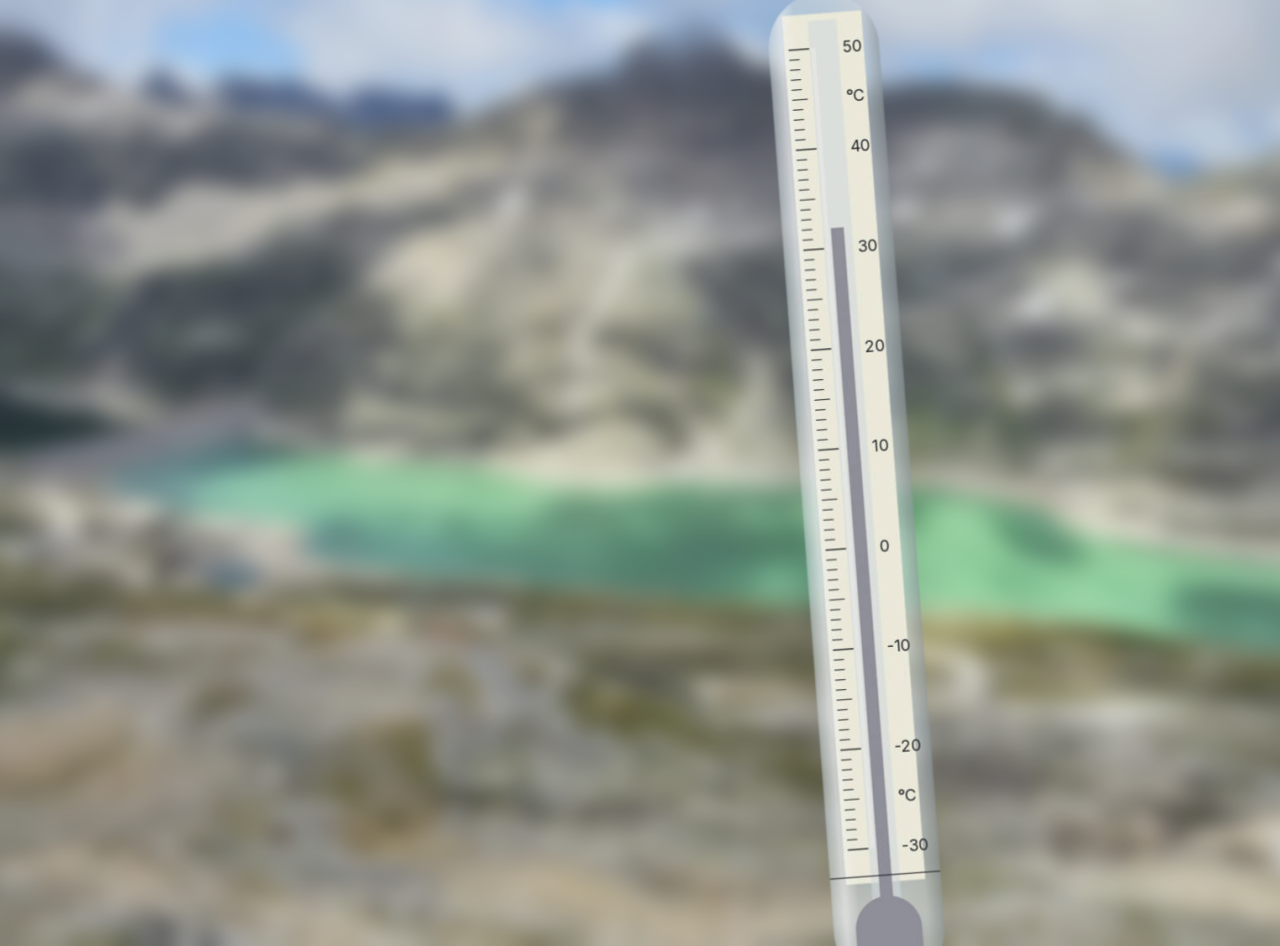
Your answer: 32,°C
